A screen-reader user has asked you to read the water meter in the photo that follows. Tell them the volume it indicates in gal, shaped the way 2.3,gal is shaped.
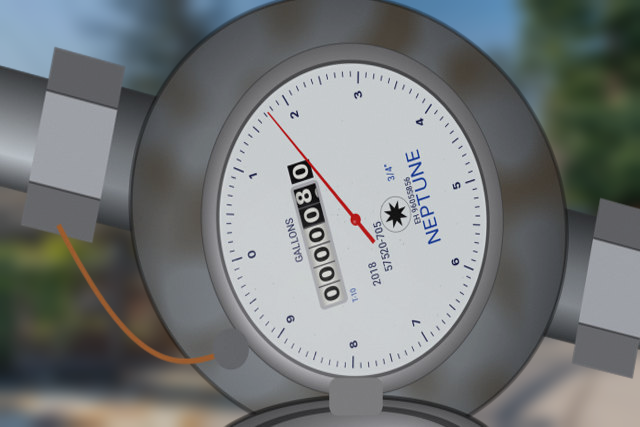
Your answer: 81.7,gal
